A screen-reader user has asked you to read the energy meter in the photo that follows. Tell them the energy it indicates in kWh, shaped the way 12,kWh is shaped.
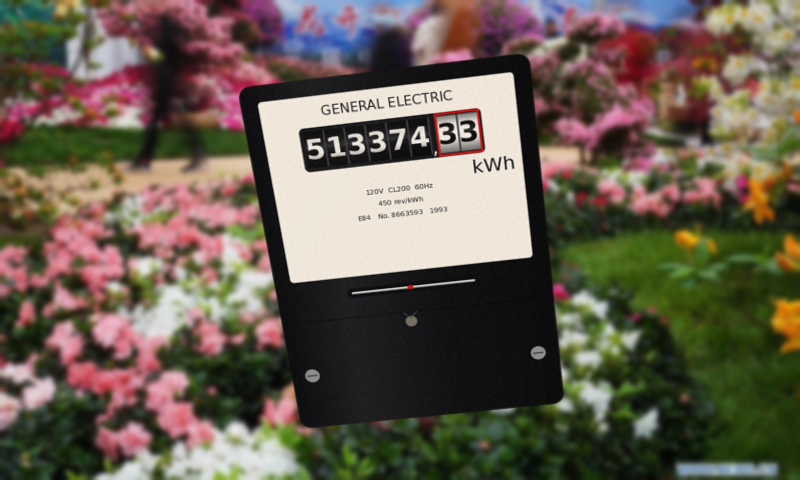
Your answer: 513374.33,kWh
